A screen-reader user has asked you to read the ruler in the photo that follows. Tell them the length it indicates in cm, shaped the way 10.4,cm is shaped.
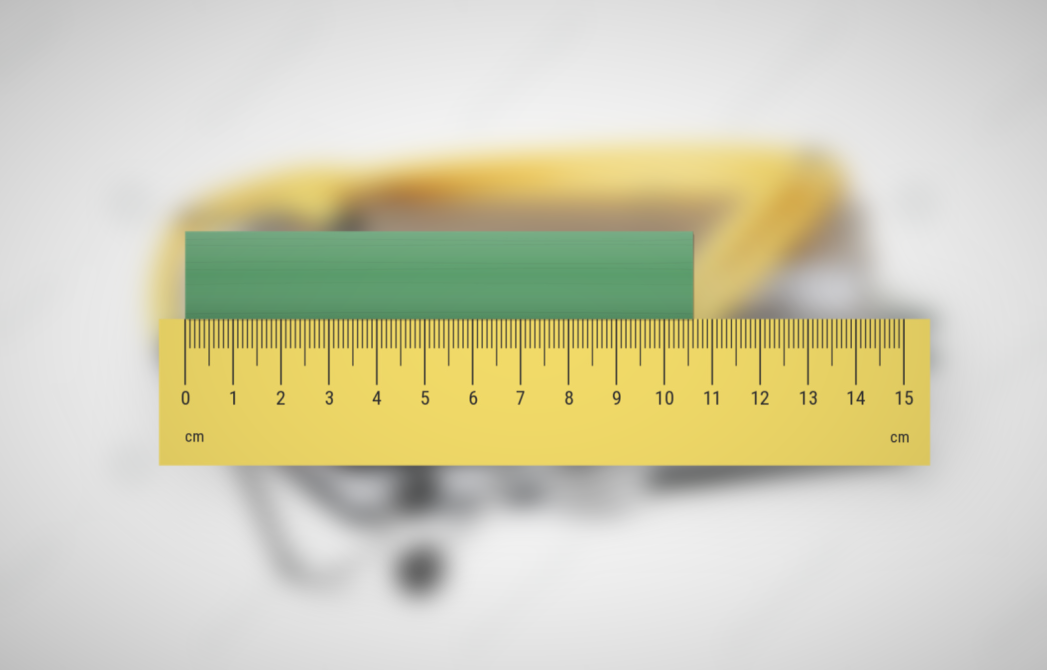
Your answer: 10.6,cm
